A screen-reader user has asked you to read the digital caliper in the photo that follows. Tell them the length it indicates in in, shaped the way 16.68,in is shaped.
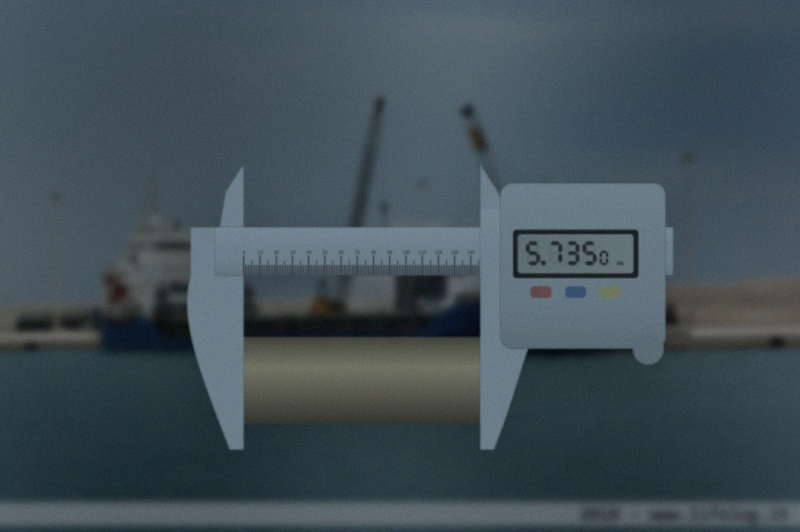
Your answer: 5.7350,in
